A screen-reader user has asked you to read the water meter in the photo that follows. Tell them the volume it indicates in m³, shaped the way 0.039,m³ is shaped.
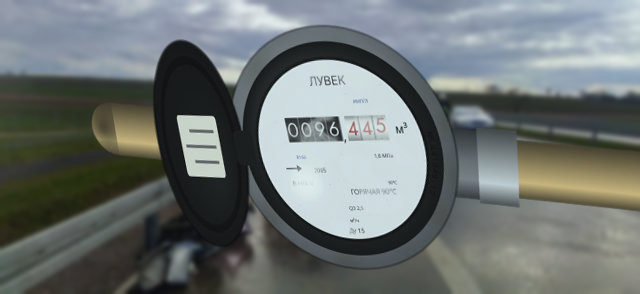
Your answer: 96.445,m³
